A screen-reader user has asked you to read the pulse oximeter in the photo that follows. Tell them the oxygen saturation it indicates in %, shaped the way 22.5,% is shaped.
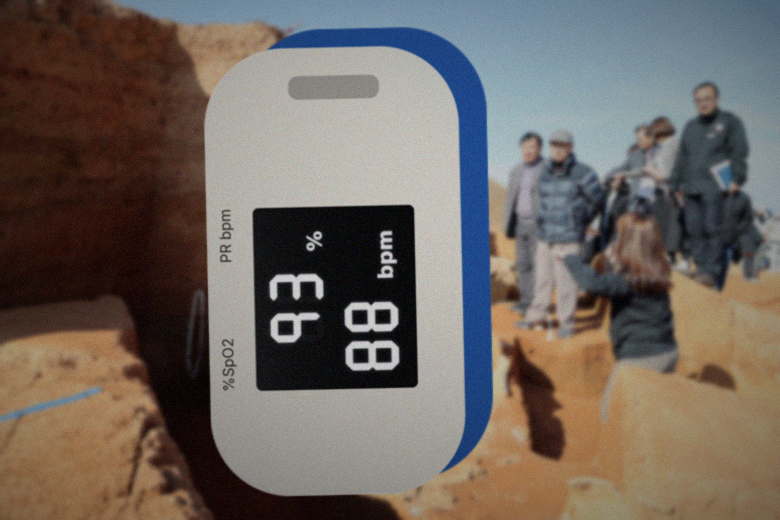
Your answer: 93,%
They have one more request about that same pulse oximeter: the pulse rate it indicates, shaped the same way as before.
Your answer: 88,bpm
